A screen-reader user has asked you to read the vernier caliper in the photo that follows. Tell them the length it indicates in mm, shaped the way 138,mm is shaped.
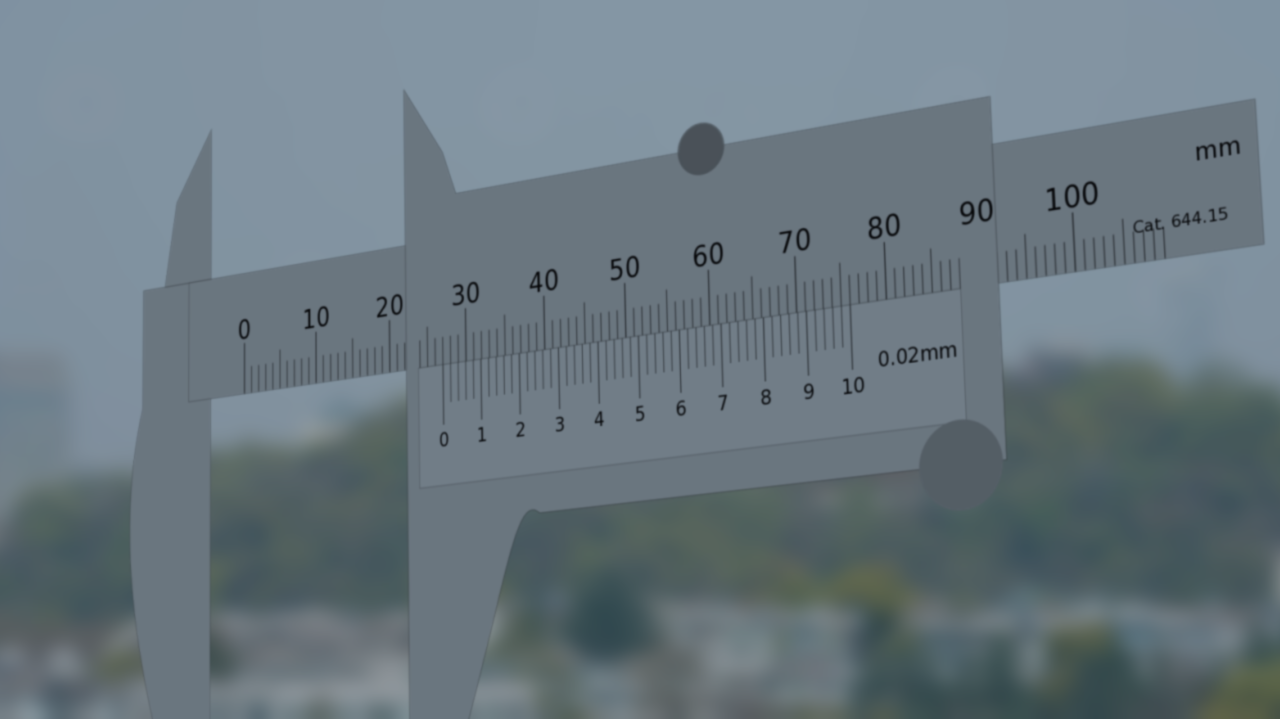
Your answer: 27.0,mm
